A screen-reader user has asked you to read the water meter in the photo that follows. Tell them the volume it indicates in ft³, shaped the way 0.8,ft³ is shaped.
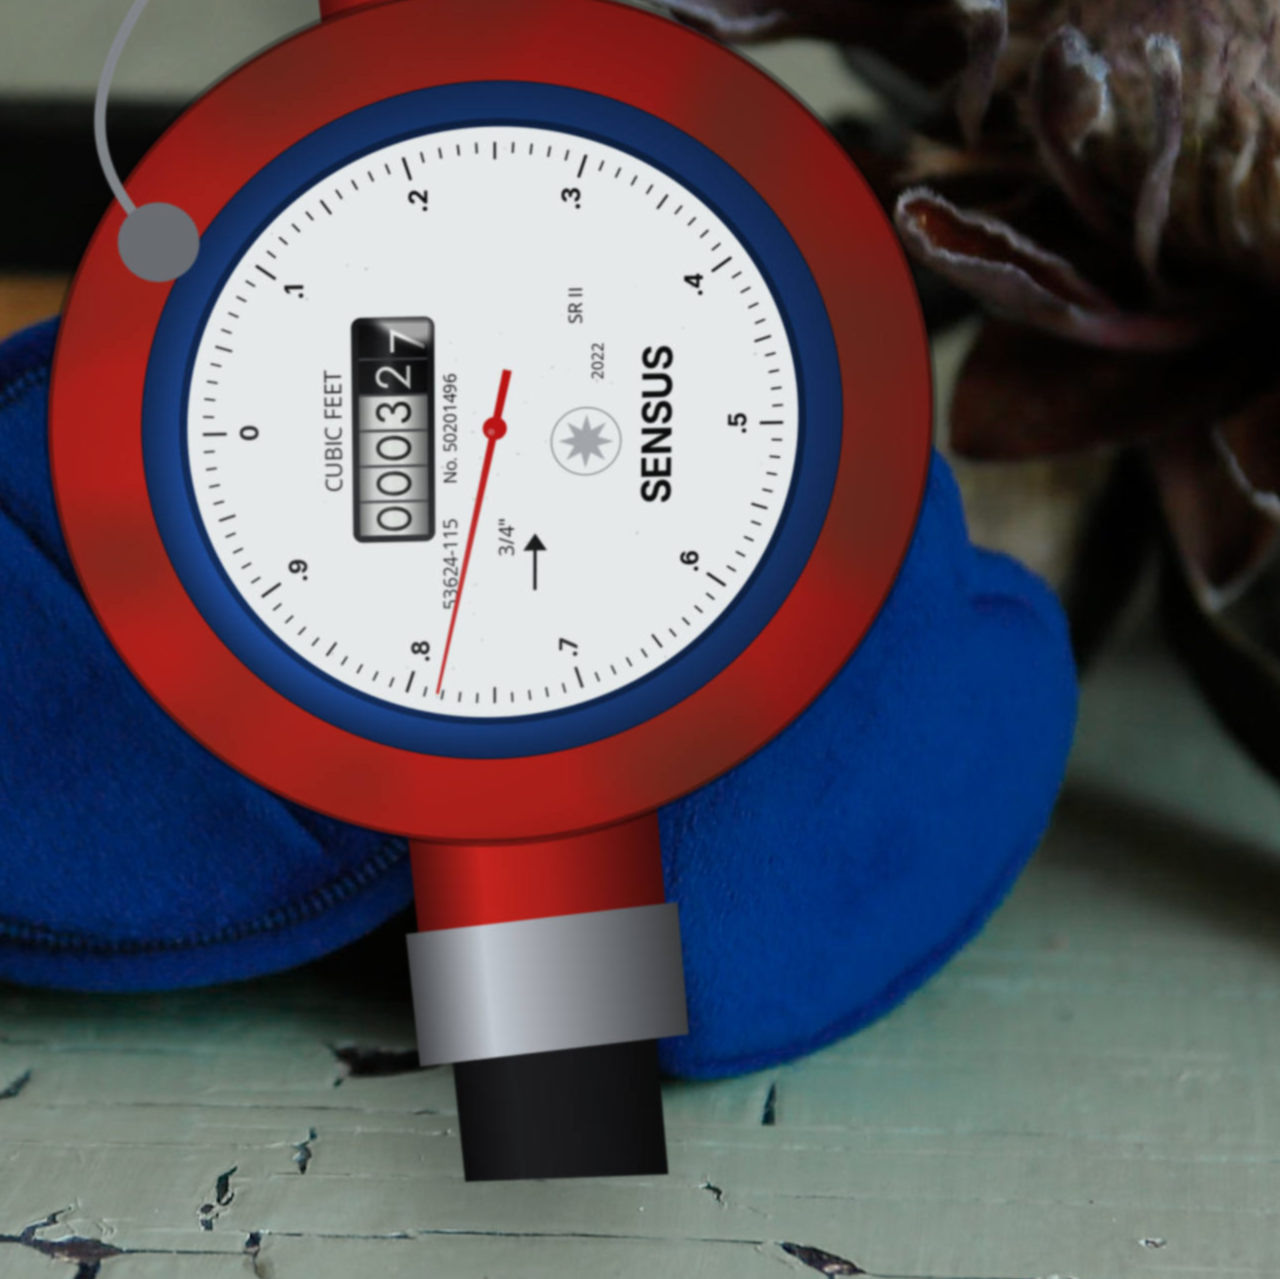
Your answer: 326.78,ft³
